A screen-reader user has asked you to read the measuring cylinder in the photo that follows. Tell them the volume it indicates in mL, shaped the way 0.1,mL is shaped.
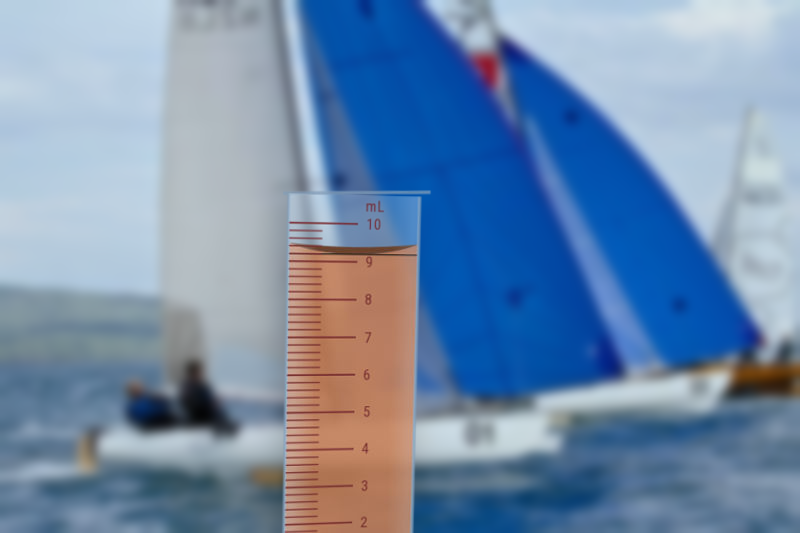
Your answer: 9.2,mL
